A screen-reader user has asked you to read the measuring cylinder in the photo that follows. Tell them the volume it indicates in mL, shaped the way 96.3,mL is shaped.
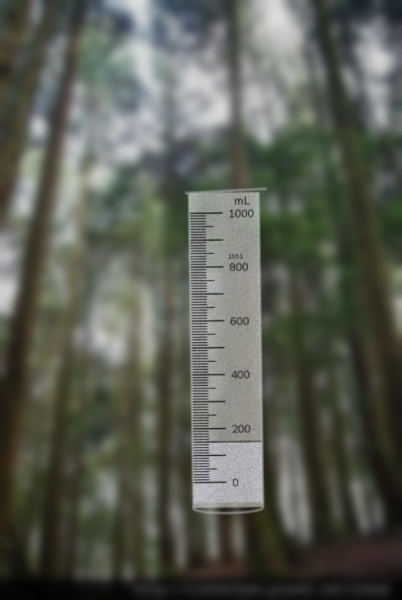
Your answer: 150,mL
